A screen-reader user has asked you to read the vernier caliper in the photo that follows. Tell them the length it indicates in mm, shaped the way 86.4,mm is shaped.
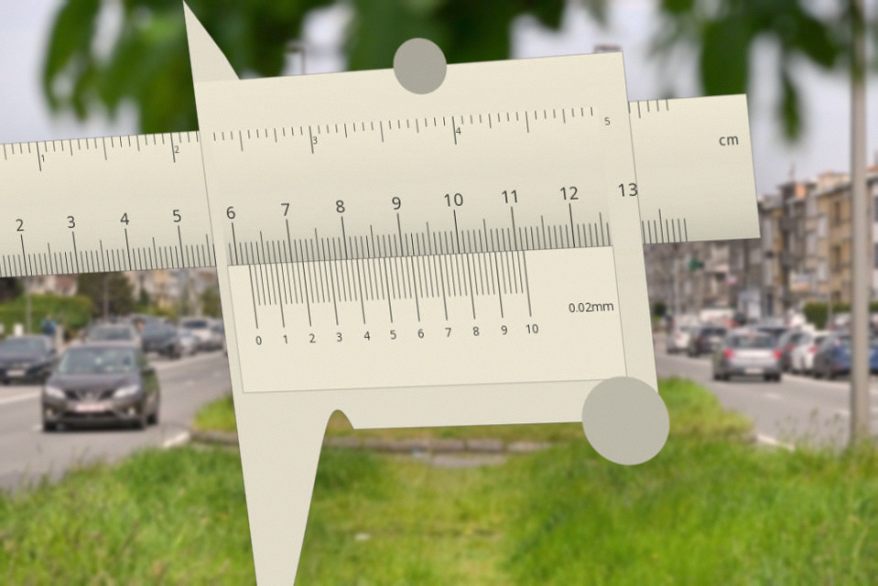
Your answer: 62.2,mm
